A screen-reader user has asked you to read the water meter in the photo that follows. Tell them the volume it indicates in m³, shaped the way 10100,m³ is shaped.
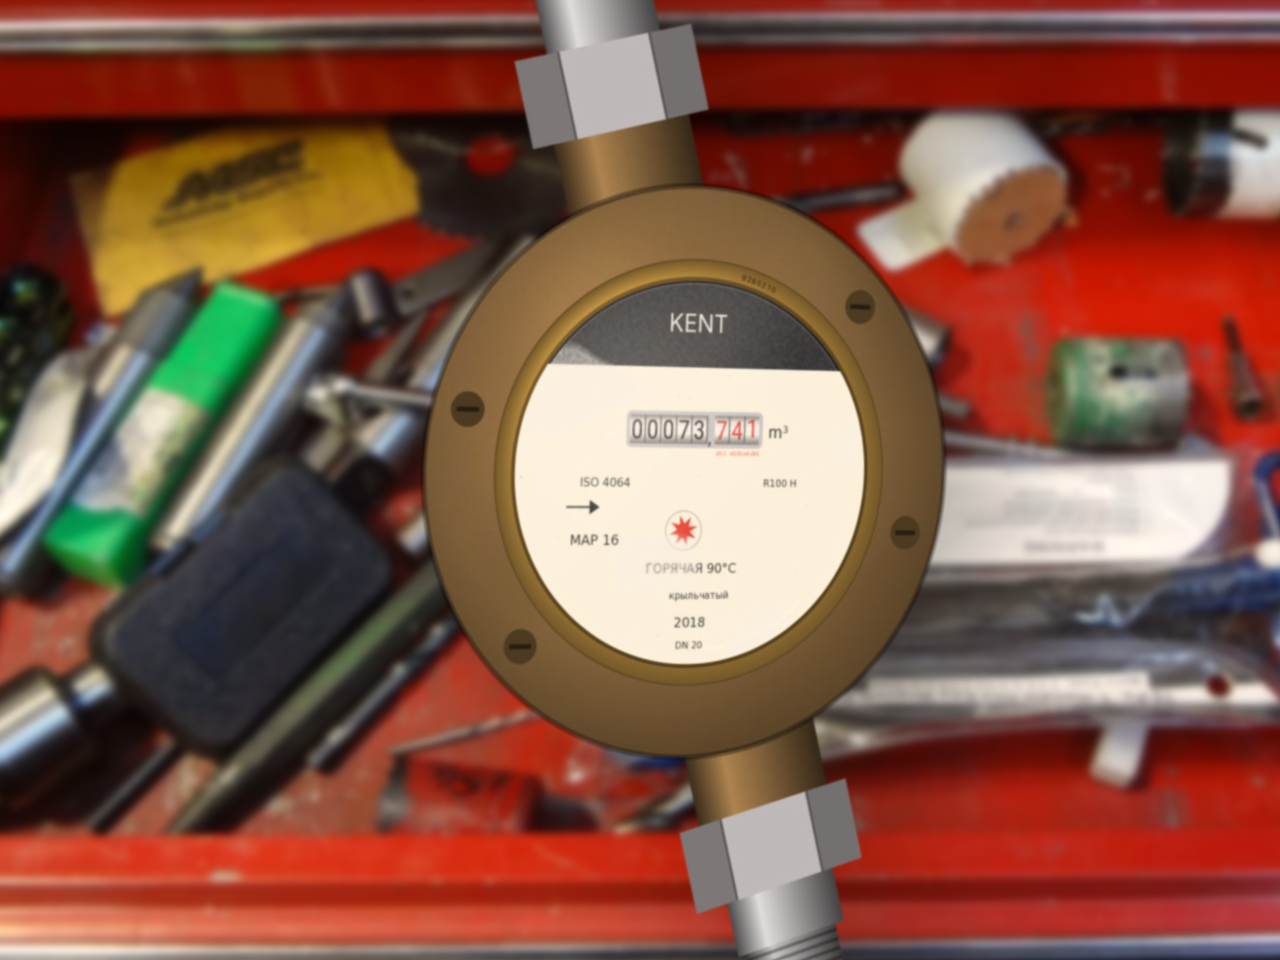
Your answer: 73.741,m³
